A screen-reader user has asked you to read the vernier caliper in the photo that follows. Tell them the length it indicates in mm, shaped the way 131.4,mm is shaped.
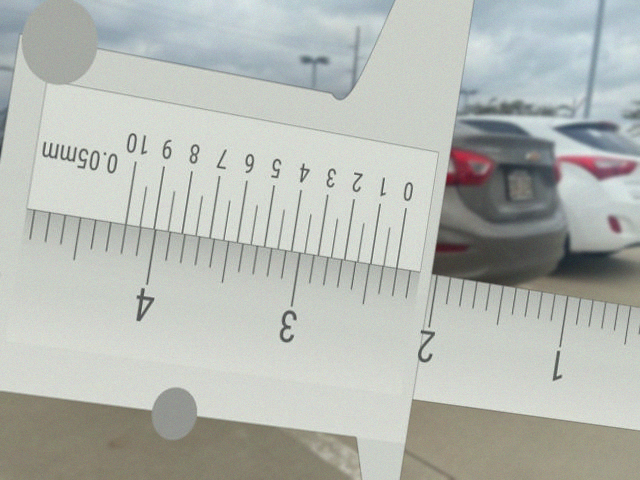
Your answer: 23.0,mm
